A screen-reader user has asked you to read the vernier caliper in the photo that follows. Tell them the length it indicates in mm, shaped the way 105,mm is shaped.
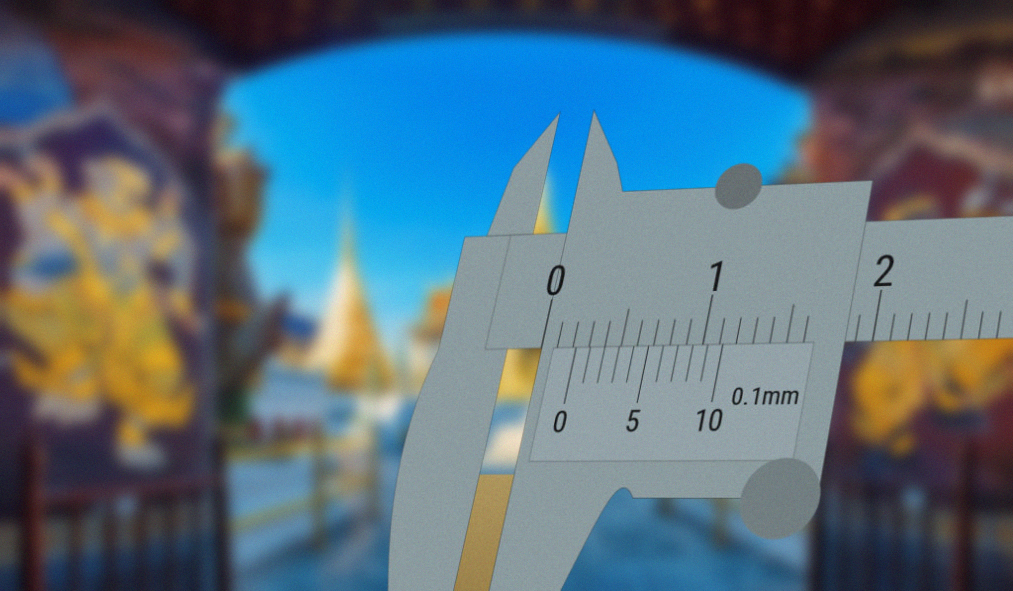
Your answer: 2.2,mm
